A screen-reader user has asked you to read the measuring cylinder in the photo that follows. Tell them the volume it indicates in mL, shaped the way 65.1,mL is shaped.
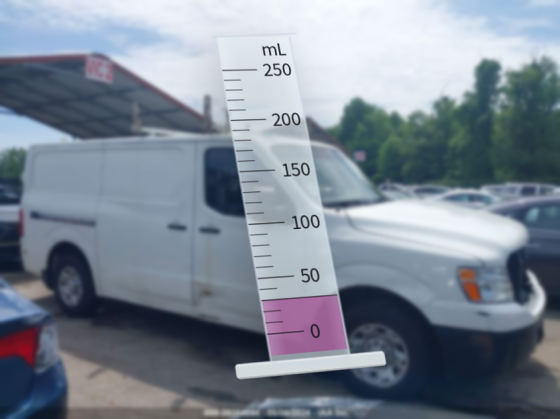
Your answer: 30,mL
